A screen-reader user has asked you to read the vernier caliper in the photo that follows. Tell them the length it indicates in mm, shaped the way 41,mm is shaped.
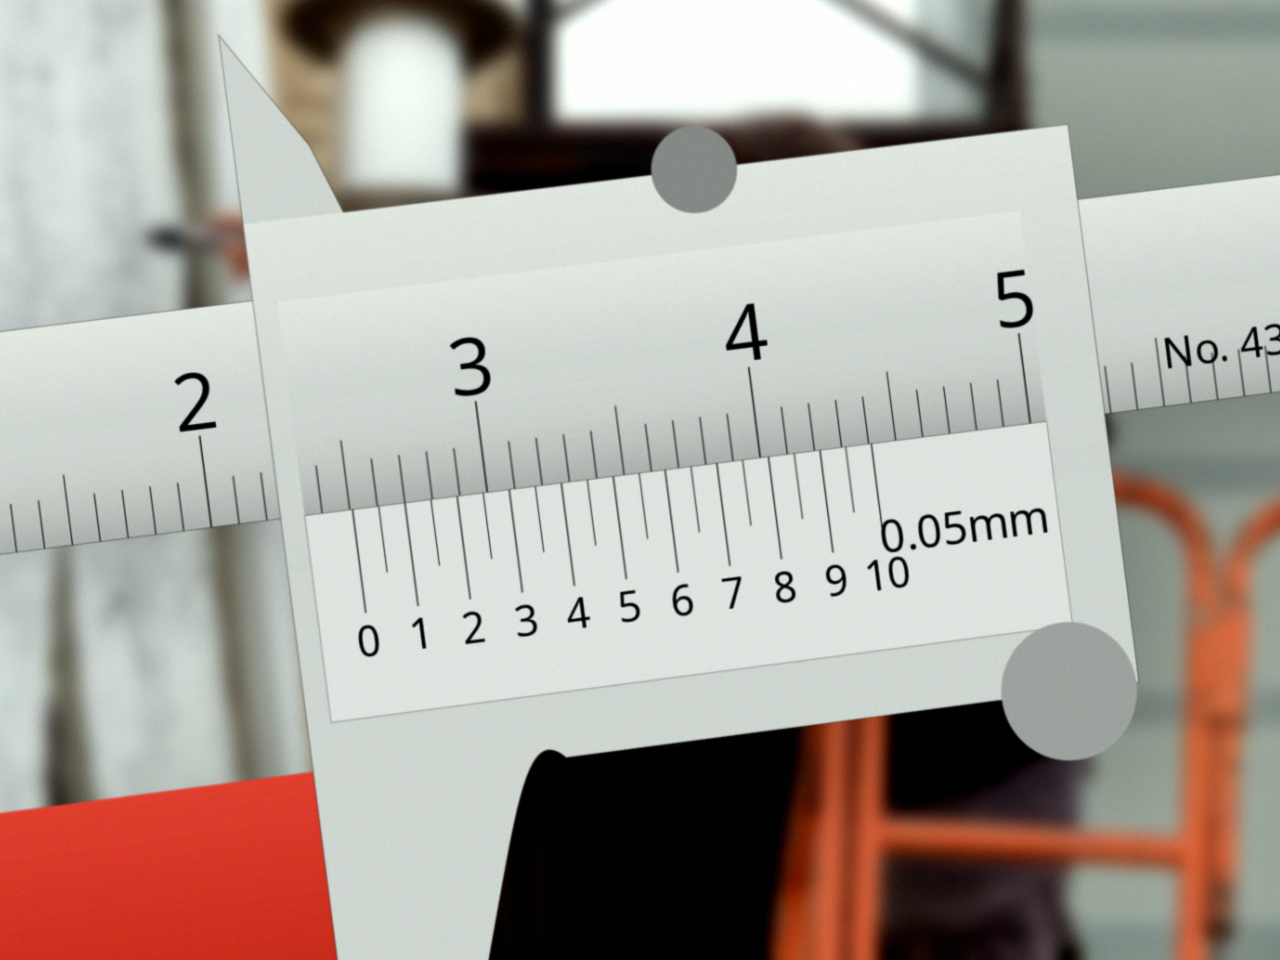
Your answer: 25.1,mm
